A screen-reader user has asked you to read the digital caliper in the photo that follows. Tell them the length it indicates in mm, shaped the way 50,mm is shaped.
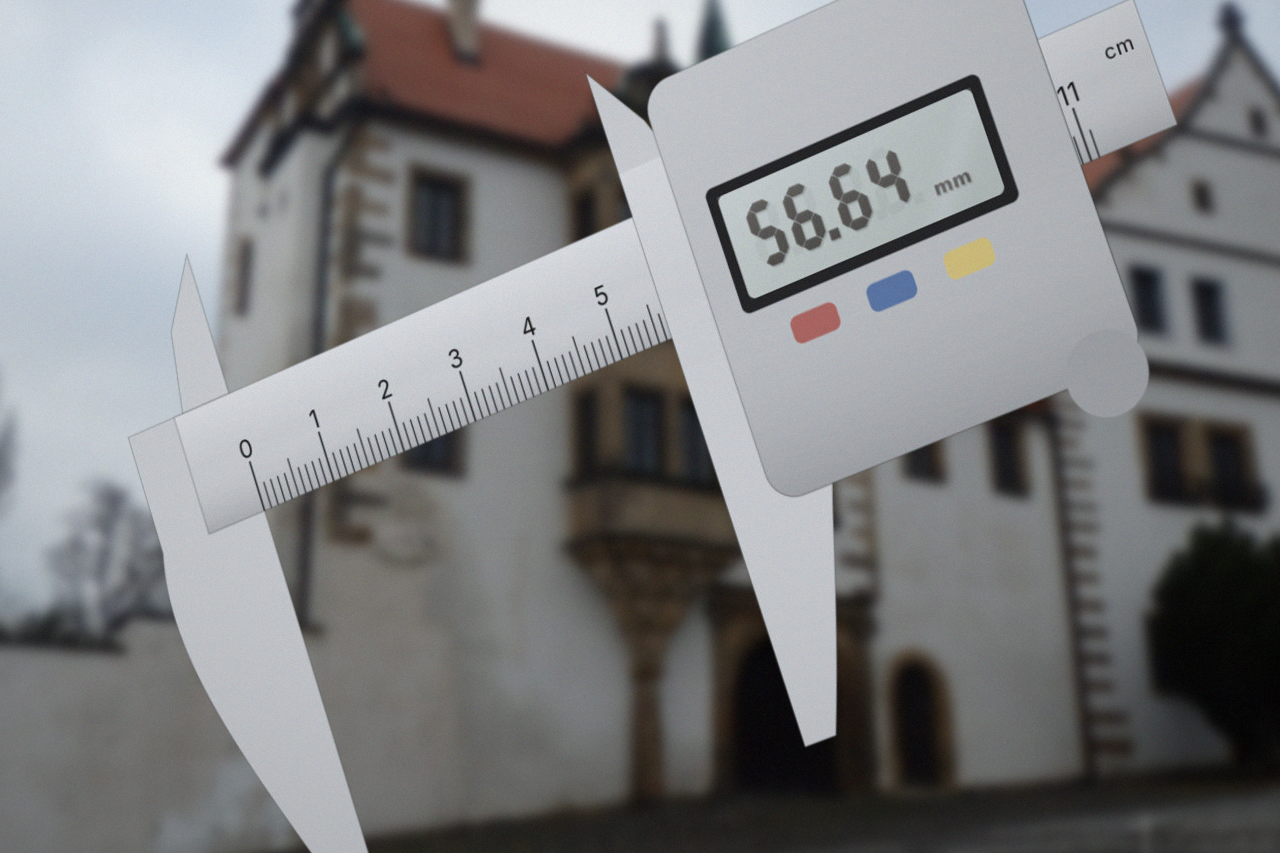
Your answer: 56.64,mm
